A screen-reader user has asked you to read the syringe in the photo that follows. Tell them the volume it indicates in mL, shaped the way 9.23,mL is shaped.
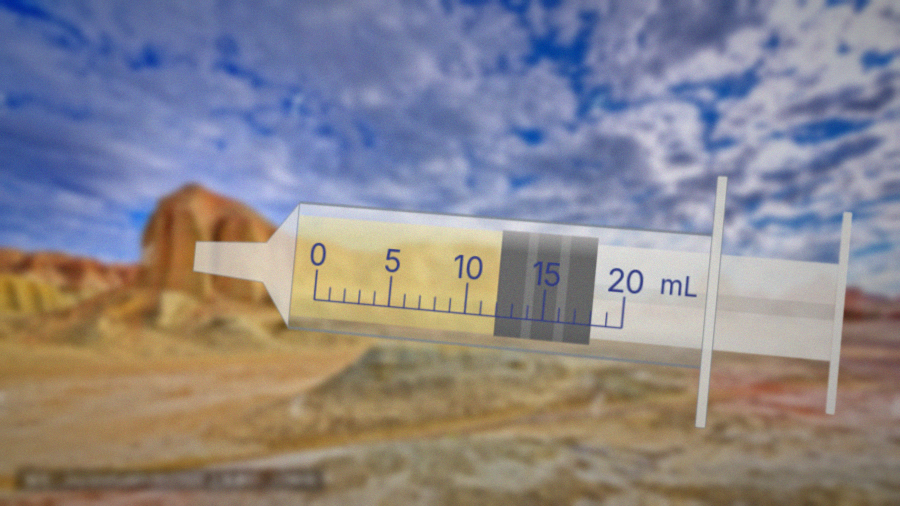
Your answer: 12,mL
